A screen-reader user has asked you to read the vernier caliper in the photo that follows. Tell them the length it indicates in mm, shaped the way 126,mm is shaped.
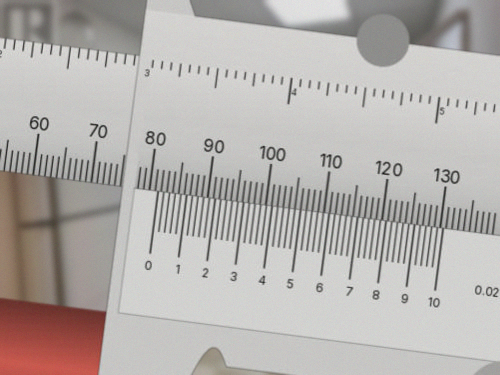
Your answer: 81.5,mm
